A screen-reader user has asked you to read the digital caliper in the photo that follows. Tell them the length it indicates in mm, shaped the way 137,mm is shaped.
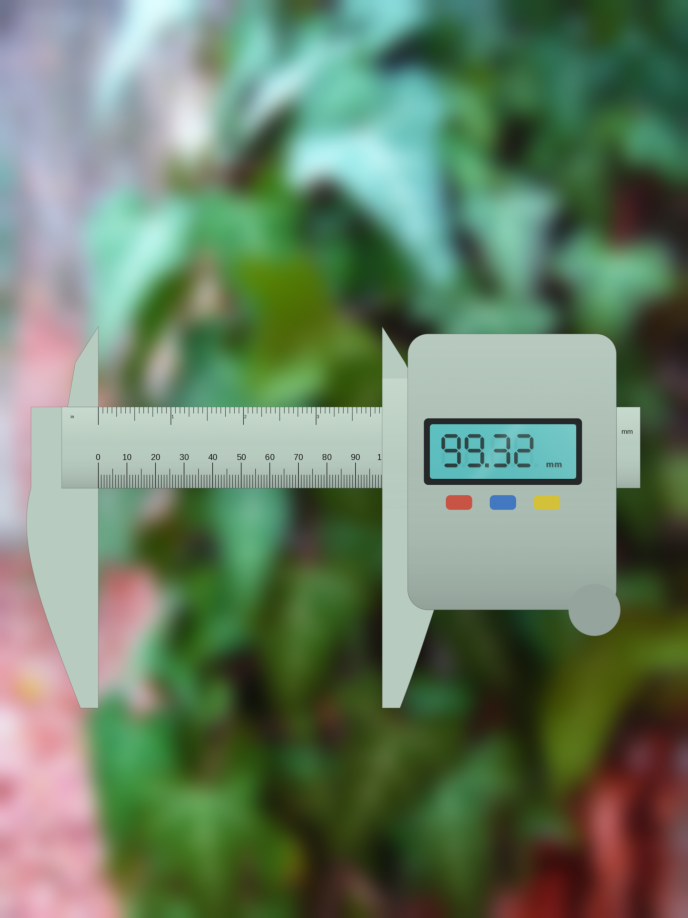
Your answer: 99.32,mm
